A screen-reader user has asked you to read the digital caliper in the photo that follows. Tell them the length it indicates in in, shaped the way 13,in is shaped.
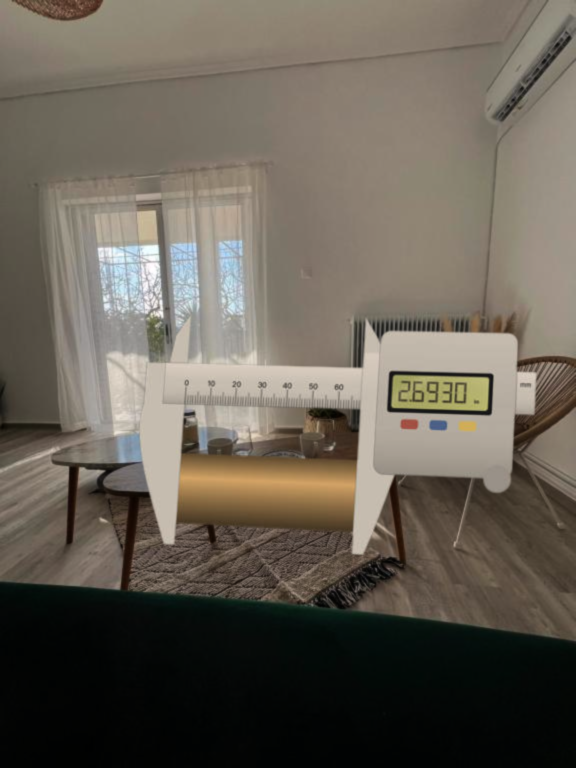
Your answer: 2.6930,in
